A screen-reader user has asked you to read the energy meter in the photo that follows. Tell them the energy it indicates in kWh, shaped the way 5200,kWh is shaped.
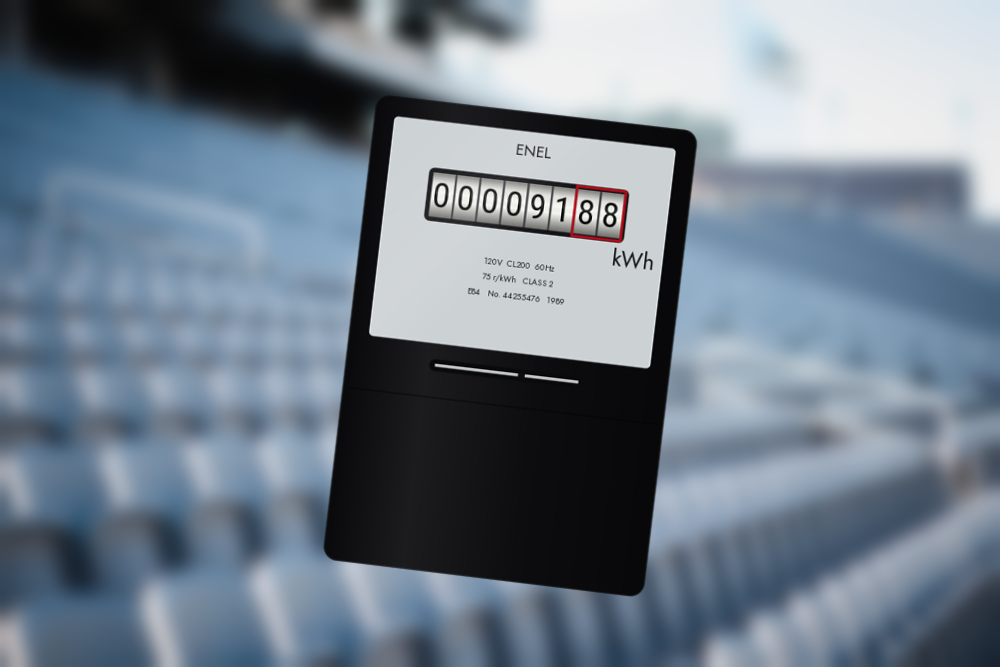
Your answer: 91.88,kWh
